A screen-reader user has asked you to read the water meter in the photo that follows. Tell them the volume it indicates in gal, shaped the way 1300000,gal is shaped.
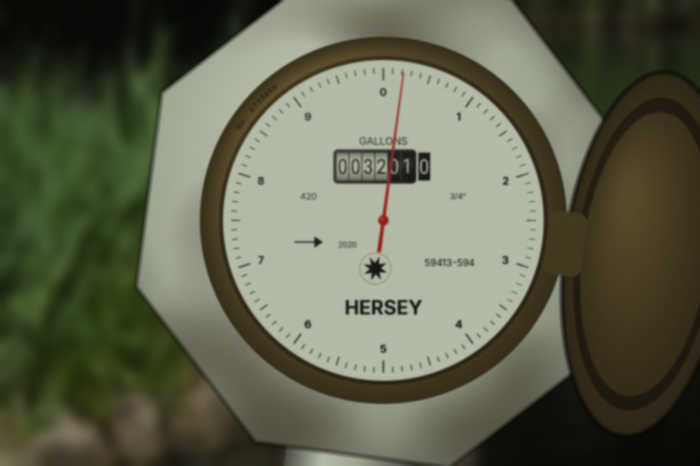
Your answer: 32010.2,gal
